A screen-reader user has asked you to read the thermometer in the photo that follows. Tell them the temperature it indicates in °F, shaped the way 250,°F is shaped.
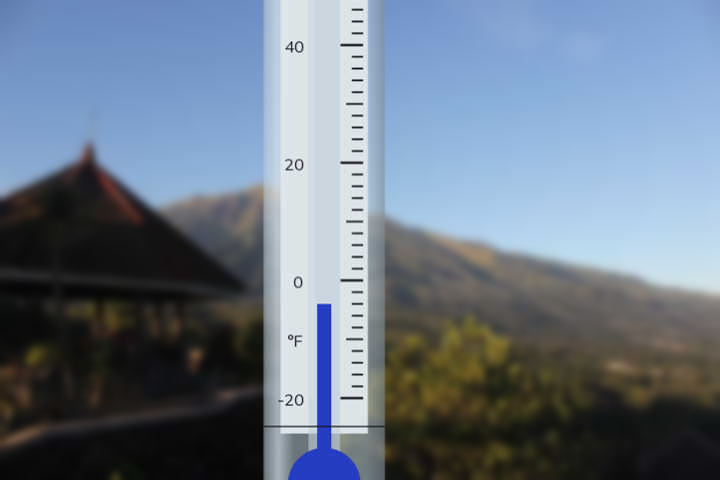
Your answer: -4,°F
